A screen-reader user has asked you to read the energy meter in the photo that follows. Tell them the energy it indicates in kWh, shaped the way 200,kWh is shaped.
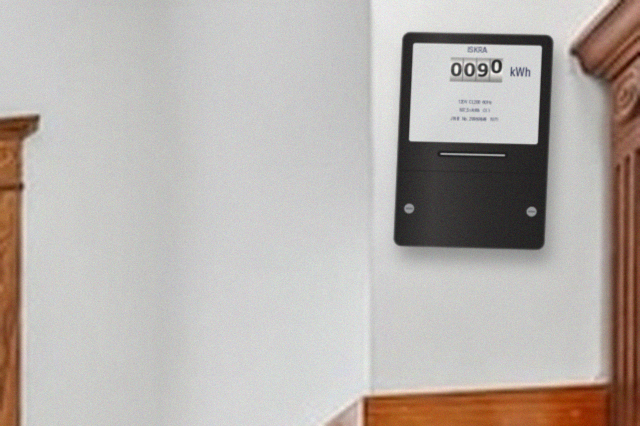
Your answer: 90,kWh
